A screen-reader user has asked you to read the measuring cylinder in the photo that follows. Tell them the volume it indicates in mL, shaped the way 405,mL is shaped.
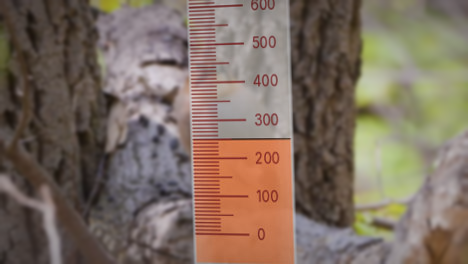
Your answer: 250,mL
